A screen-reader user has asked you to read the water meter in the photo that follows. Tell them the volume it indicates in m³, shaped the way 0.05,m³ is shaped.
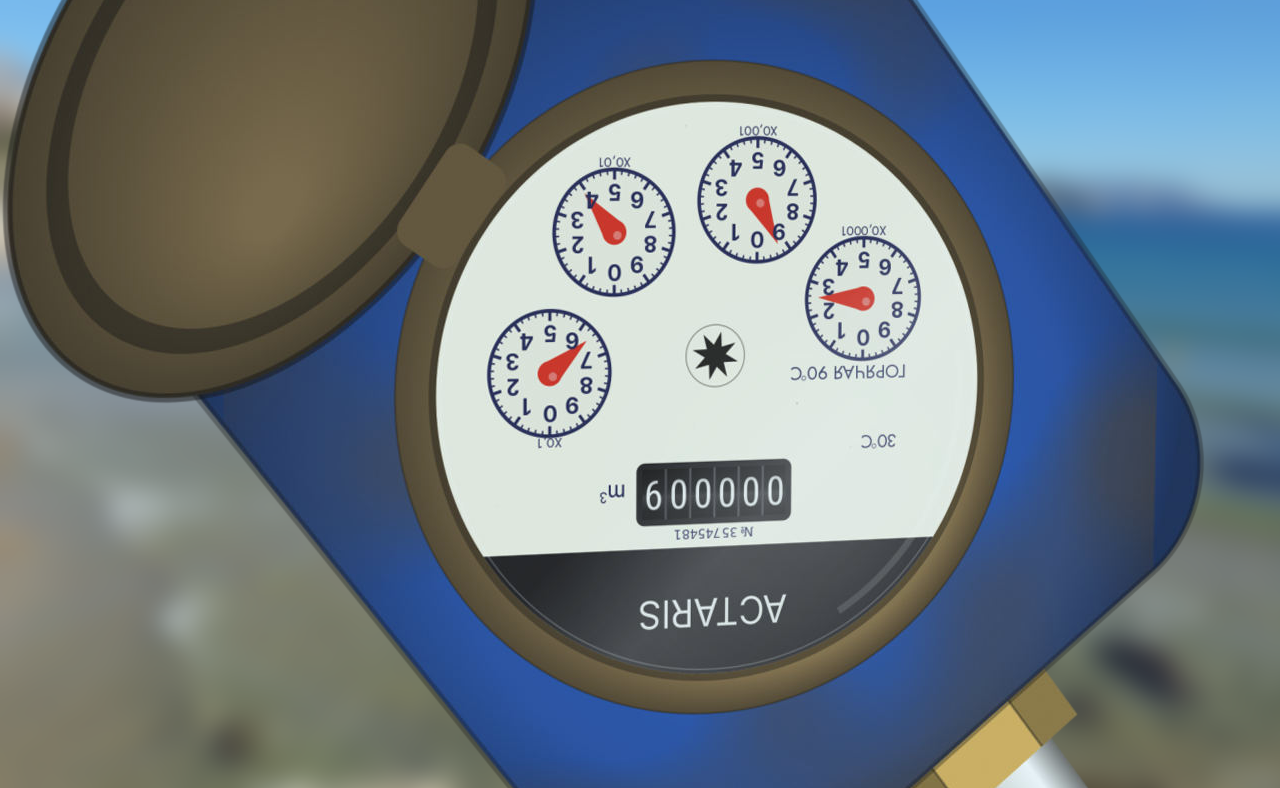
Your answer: 9.6392,m³
